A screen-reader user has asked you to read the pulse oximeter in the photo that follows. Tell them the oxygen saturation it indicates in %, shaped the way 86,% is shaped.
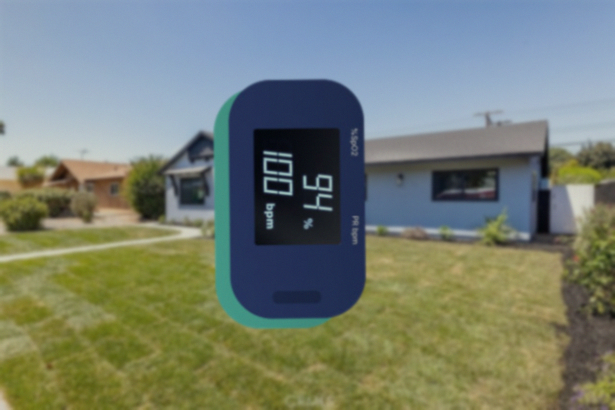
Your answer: 94,%
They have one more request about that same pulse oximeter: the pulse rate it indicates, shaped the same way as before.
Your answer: 100,bpm
